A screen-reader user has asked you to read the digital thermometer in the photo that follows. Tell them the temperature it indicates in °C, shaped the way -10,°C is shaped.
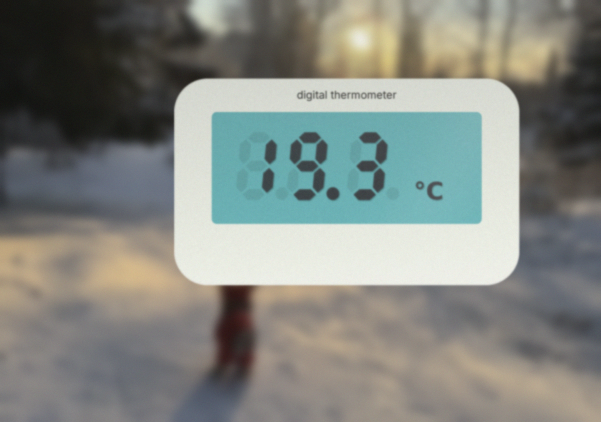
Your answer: 19.3,°C
